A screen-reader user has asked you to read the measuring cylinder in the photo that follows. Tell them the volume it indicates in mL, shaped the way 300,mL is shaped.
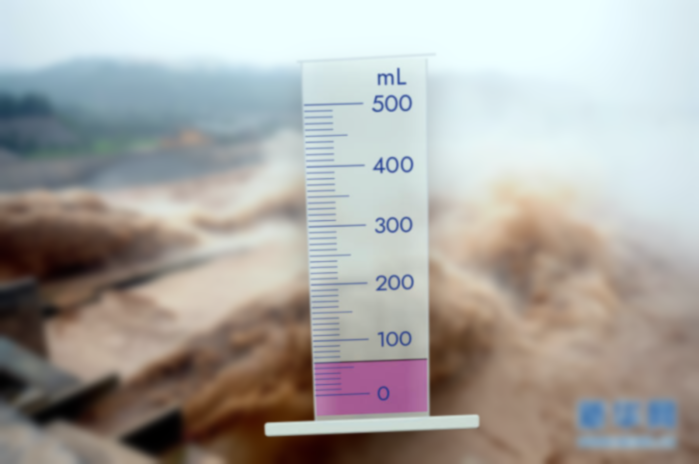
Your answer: 60,mL
